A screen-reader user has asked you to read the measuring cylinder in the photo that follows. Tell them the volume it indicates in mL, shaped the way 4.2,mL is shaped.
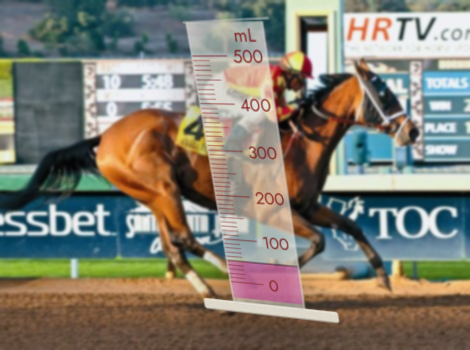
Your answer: 50,mL
